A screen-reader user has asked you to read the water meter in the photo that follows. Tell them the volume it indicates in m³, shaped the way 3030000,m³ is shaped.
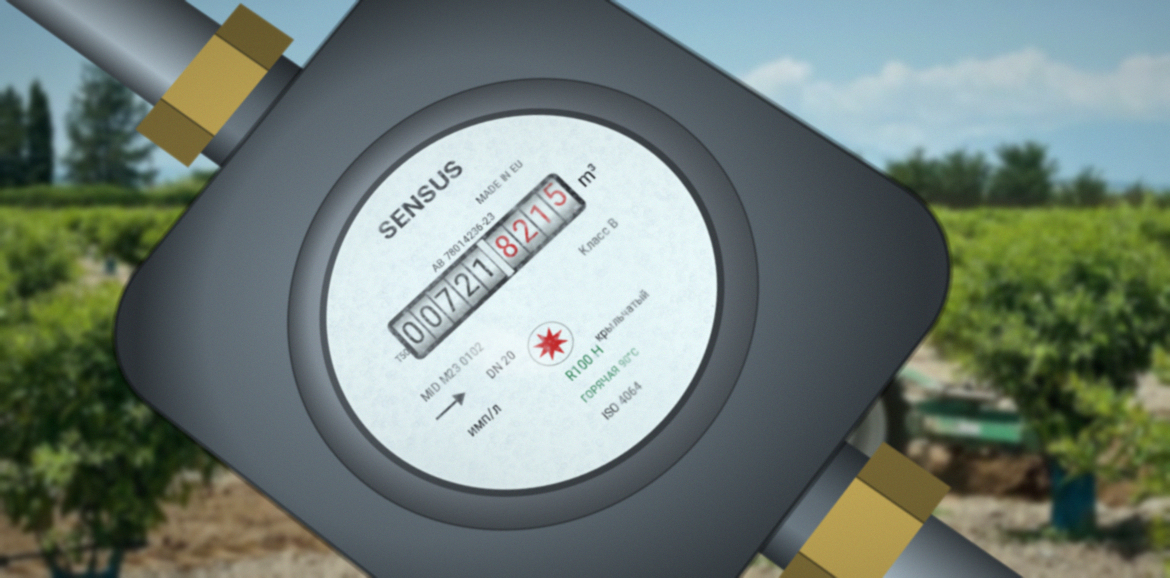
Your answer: 721.8215,m³
